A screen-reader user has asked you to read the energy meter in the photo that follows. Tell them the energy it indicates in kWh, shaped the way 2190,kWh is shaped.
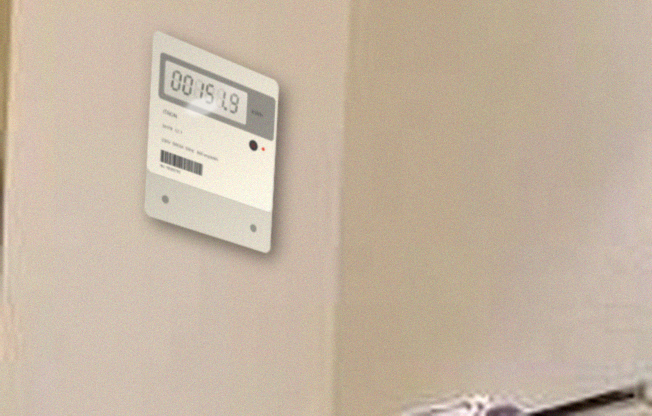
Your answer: 151.9,kWh
